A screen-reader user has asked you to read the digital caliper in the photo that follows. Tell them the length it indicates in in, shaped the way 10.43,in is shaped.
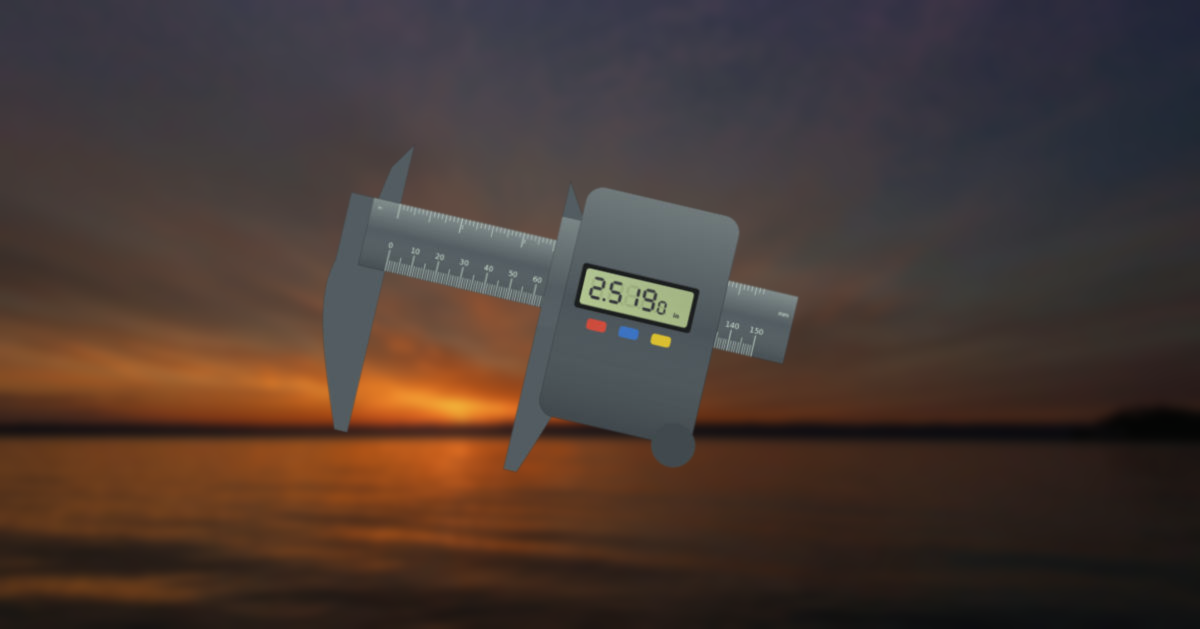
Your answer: 2.5190,in
